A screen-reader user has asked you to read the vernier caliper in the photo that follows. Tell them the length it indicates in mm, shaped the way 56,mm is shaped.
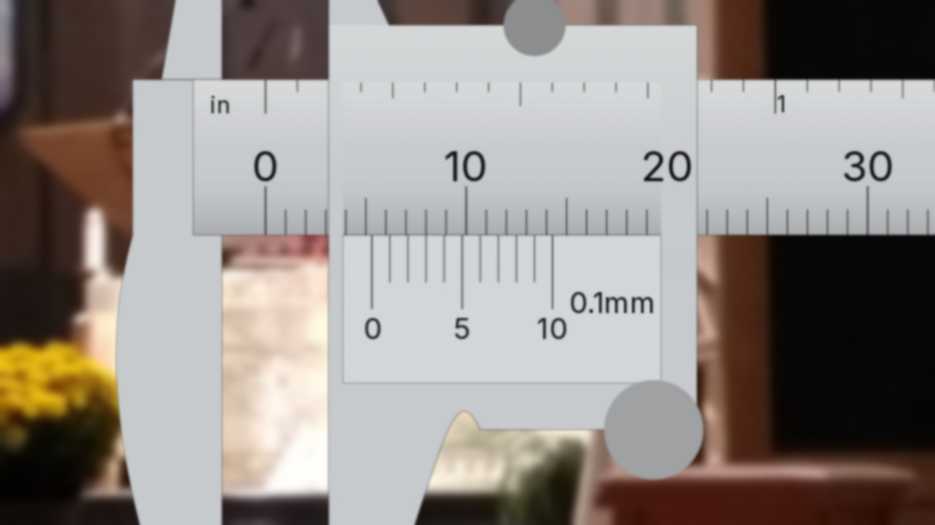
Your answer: 5.3,mm
